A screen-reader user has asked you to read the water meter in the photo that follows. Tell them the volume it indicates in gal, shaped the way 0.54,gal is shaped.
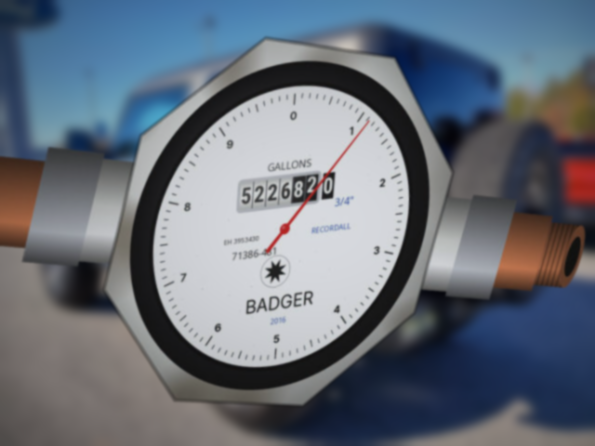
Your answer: 5226821.1,gal
